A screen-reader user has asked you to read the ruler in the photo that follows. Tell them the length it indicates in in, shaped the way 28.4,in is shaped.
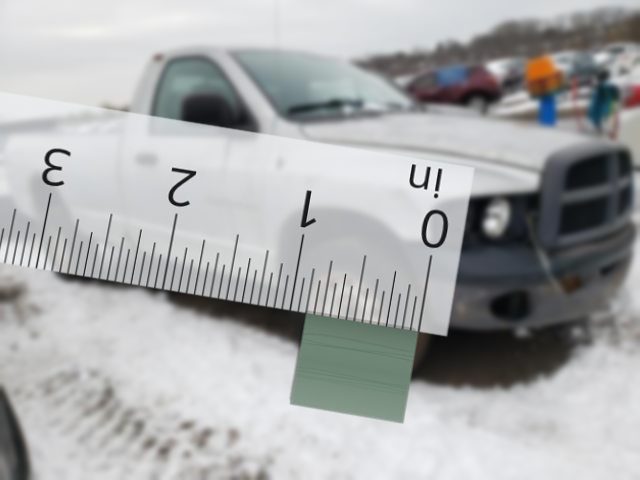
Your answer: 0.875,in
